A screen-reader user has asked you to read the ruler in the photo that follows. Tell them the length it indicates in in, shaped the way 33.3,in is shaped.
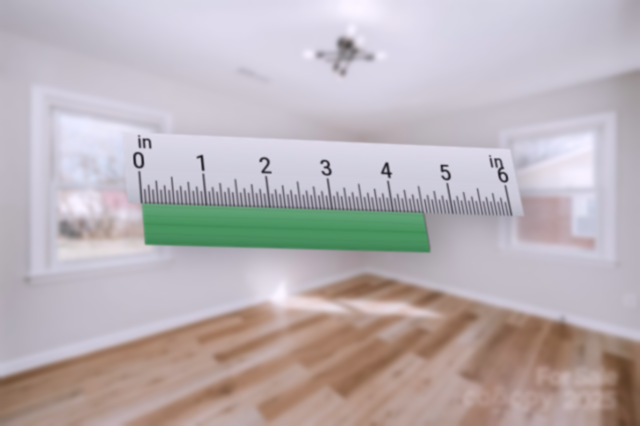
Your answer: 4.5,in
